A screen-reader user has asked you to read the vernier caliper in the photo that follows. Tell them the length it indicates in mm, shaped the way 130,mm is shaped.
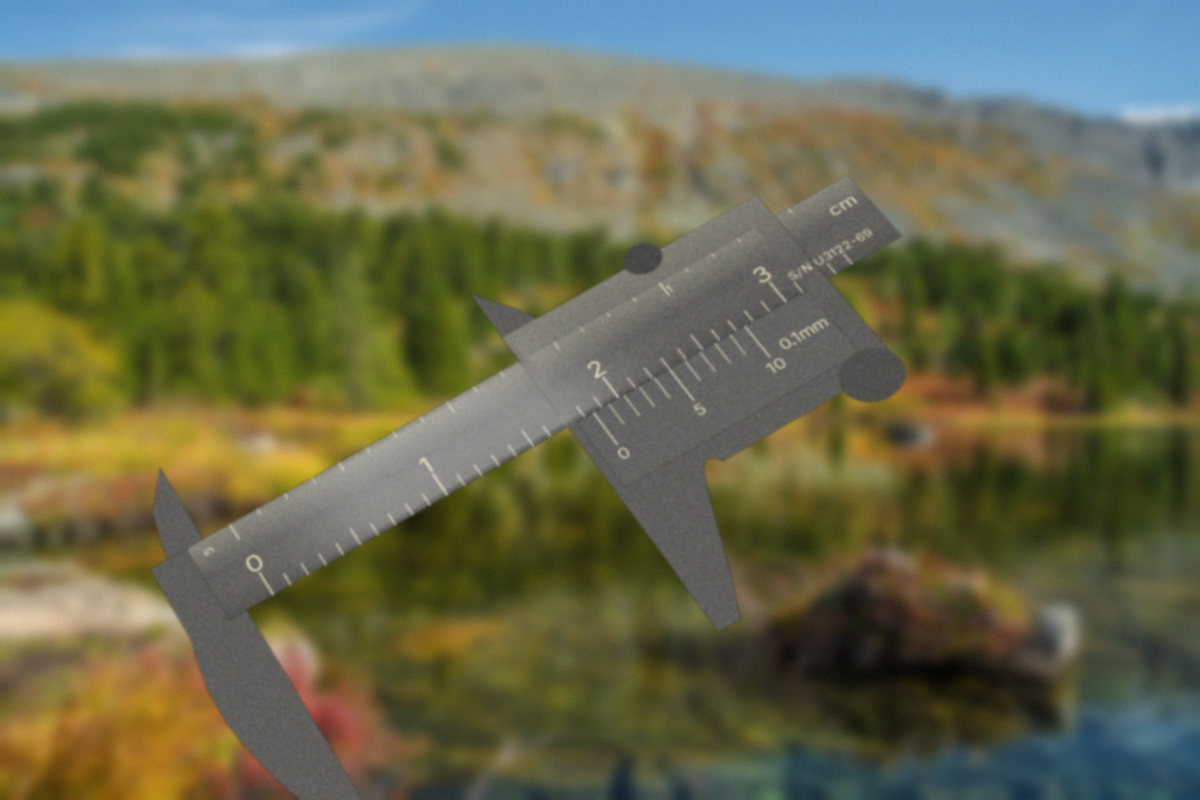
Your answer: 18.5,mm
